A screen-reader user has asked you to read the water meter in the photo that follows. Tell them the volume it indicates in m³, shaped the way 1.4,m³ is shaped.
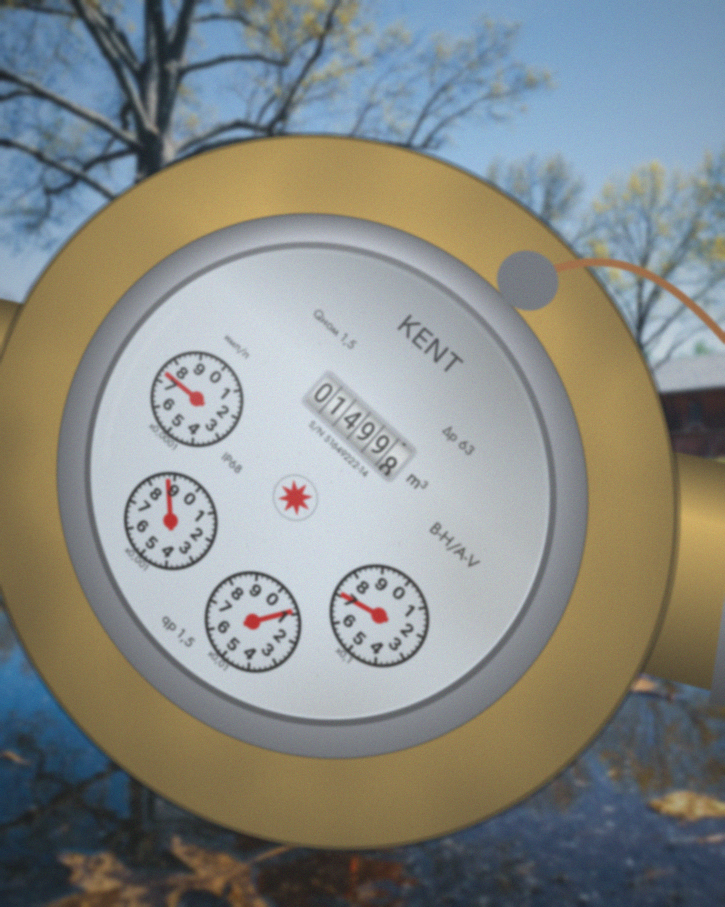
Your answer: 14997.7087,m³
